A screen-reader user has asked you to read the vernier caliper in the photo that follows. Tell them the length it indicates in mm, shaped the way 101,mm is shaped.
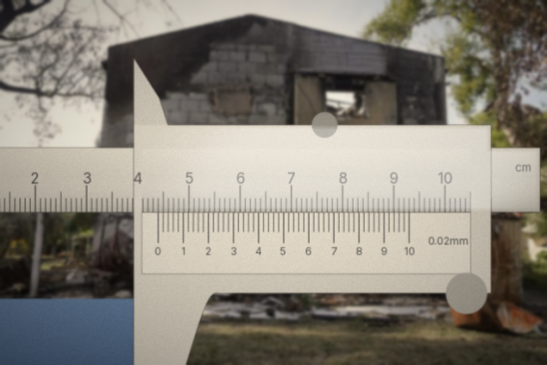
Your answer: 44.0,mm
